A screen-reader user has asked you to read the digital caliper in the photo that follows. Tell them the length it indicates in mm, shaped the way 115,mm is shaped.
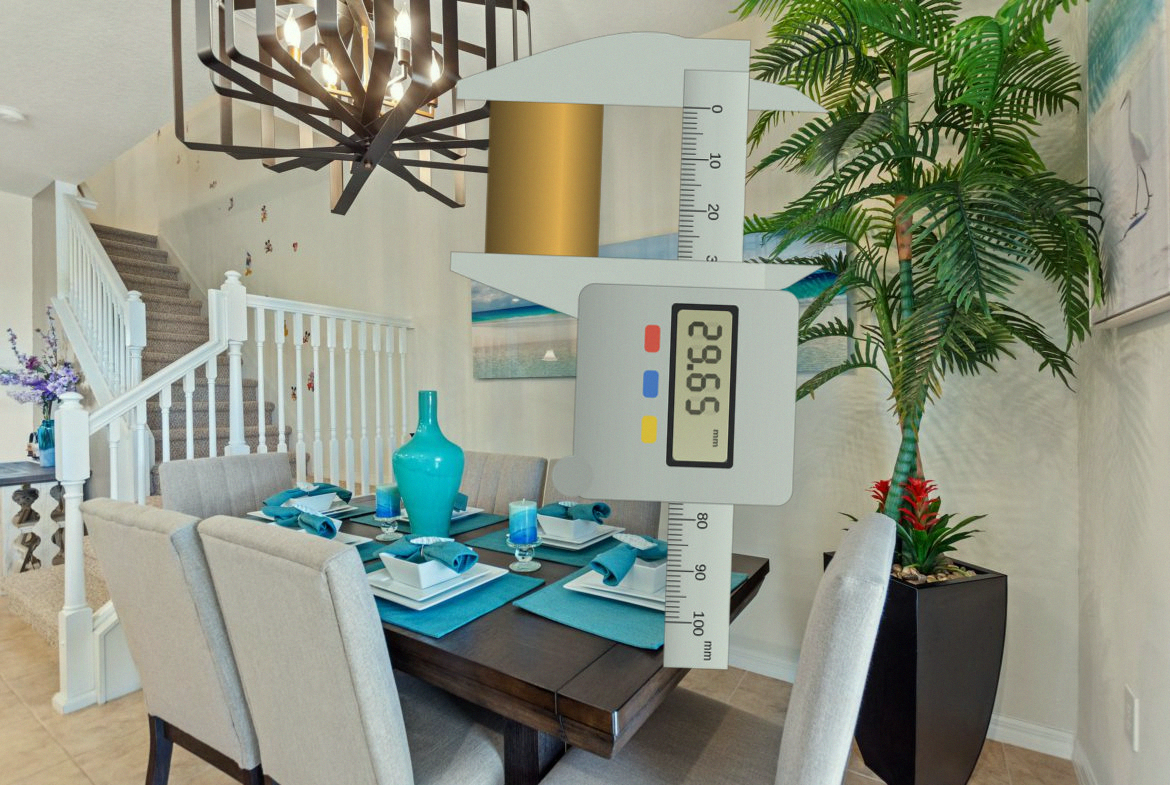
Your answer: 29.65,mm
